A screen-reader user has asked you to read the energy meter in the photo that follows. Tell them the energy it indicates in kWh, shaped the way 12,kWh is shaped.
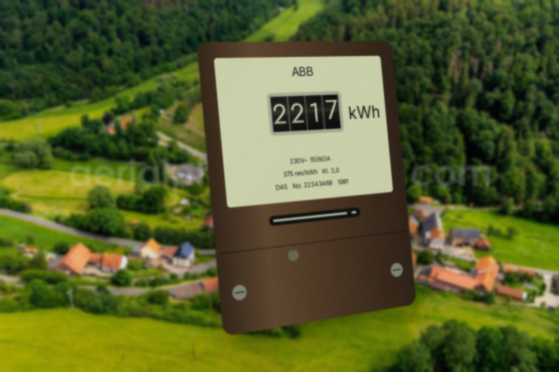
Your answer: 2217,kWh
